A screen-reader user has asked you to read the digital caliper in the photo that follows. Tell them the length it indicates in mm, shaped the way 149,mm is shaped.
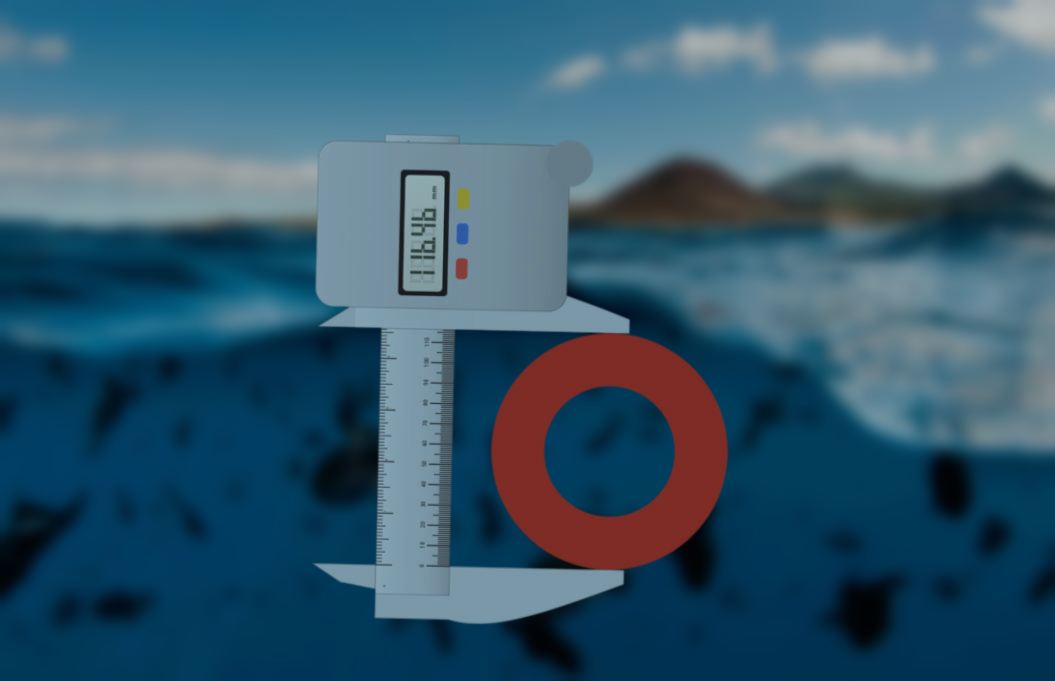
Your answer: 116.46,mm
